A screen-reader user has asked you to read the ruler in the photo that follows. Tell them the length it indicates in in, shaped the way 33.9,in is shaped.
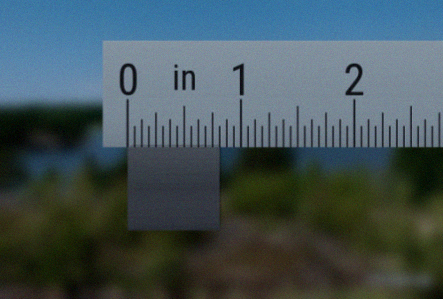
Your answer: 0.8125,in
